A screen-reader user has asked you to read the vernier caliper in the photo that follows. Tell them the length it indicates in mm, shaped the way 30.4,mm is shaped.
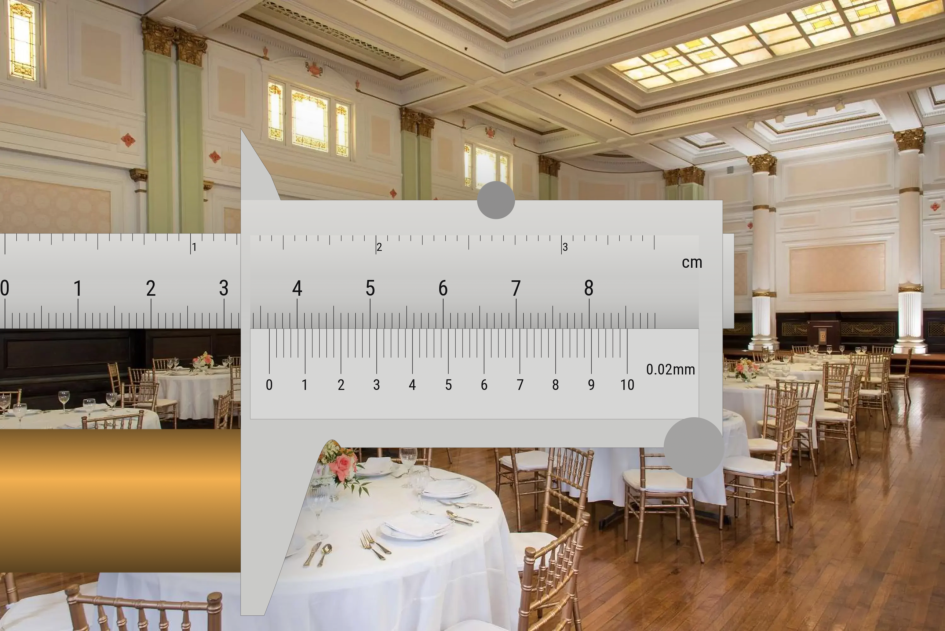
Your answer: 36.2,mm
